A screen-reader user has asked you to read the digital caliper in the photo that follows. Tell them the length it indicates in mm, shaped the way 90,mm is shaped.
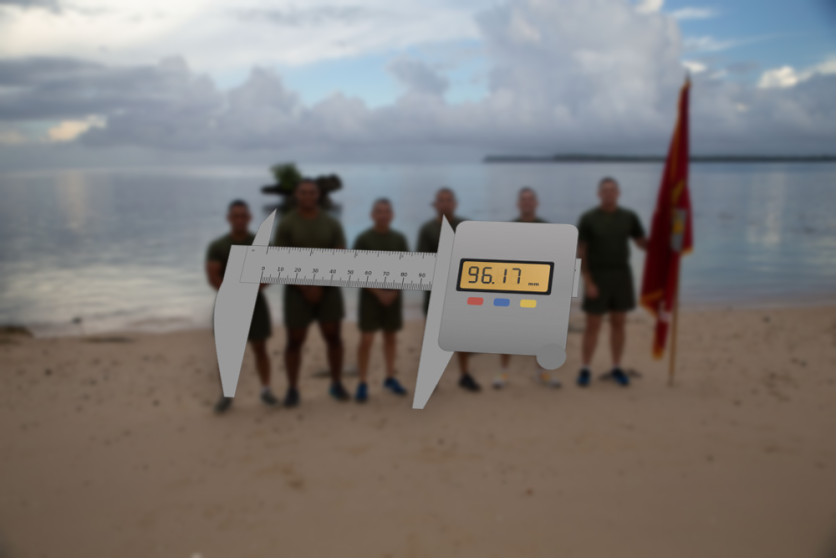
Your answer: 96.17,mm
